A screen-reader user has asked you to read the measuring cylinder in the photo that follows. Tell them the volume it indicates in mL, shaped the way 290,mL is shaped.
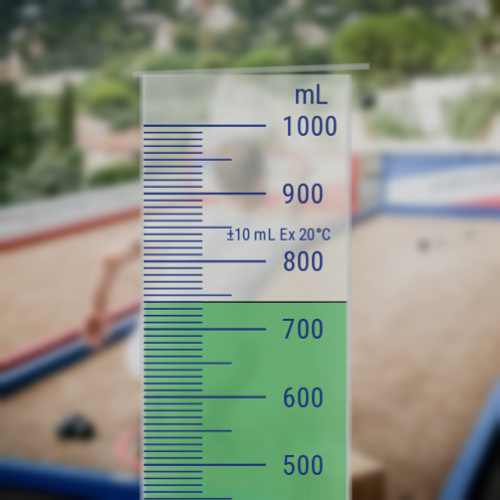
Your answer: 740,mL
